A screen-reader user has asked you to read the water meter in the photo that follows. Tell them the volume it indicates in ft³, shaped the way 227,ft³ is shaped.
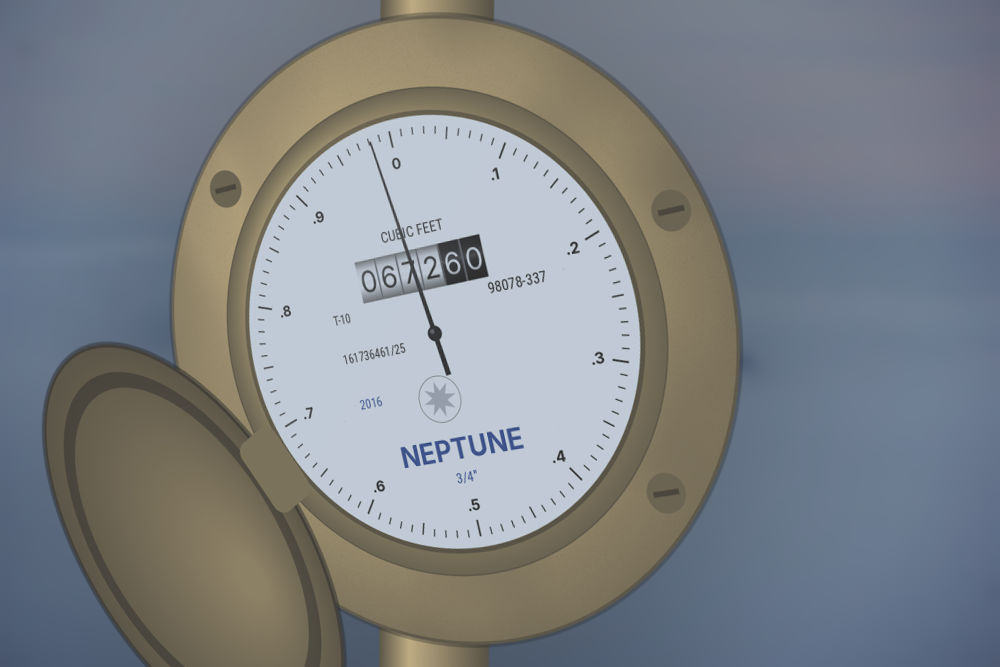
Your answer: 67259.98,ft³
